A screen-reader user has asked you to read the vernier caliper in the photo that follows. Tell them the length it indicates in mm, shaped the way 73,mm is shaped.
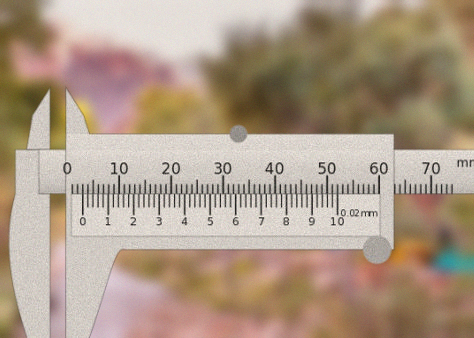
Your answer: 3.0,mm
